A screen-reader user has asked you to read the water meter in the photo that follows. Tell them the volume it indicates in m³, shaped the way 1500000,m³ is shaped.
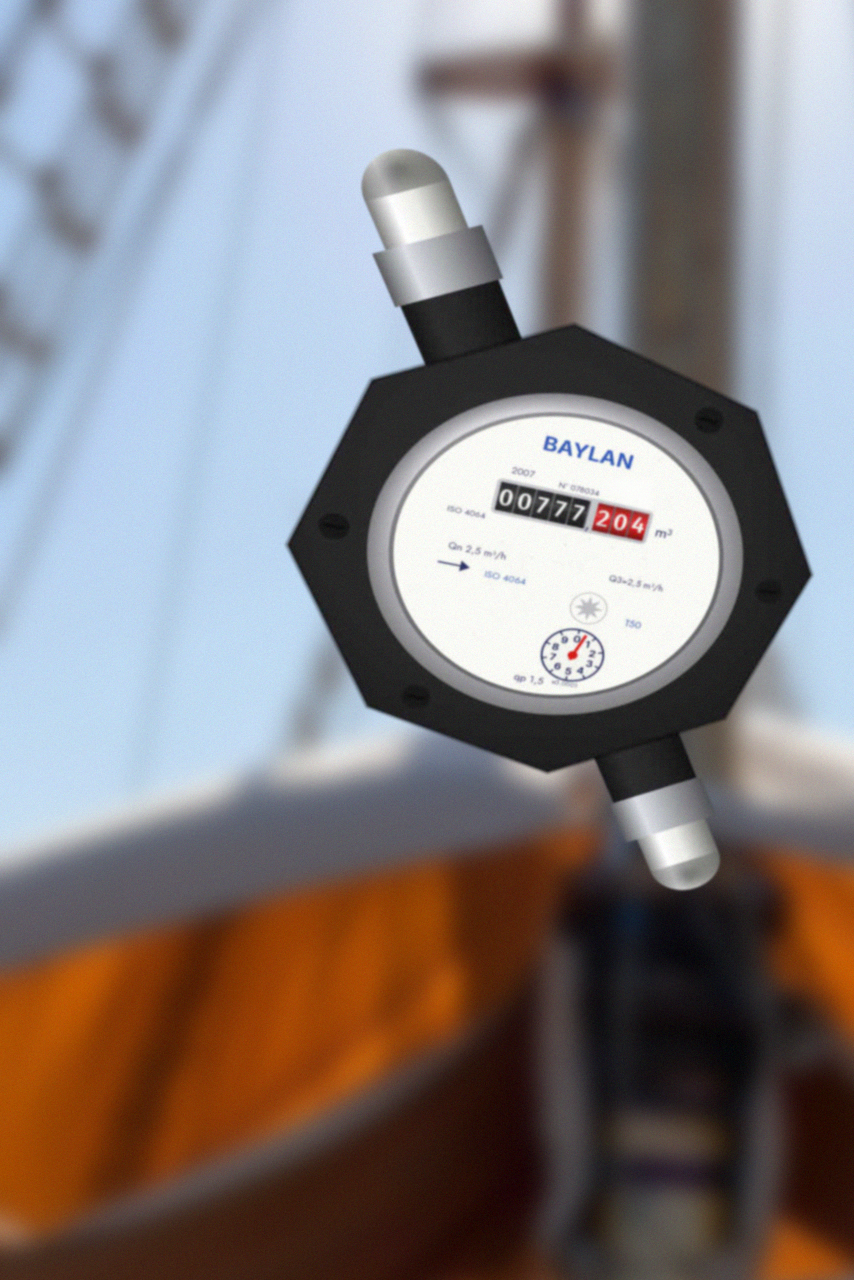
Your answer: 777.2040,m³
